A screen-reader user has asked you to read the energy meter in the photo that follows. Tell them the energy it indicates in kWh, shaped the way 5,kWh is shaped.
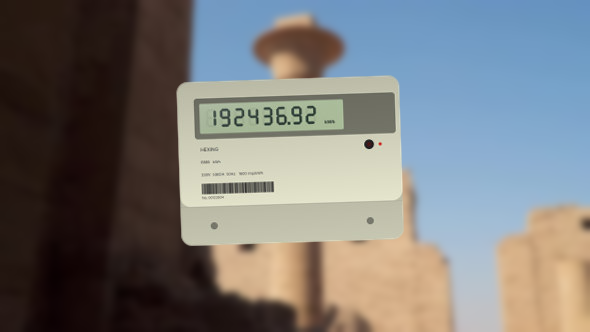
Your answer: 192436.92,kWh
